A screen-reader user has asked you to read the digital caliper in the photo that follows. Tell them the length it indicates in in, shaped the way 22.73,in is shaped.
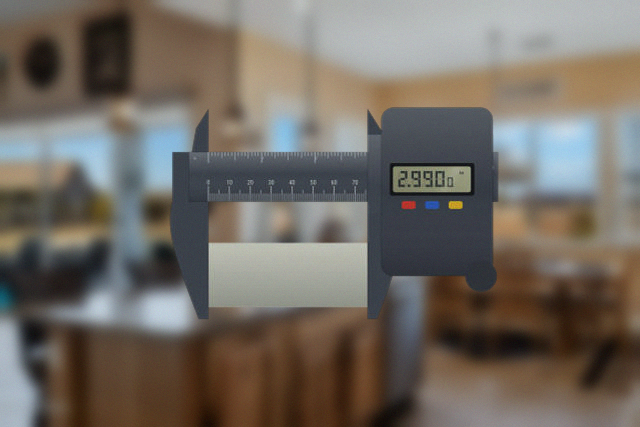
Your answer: 2.9900,in
